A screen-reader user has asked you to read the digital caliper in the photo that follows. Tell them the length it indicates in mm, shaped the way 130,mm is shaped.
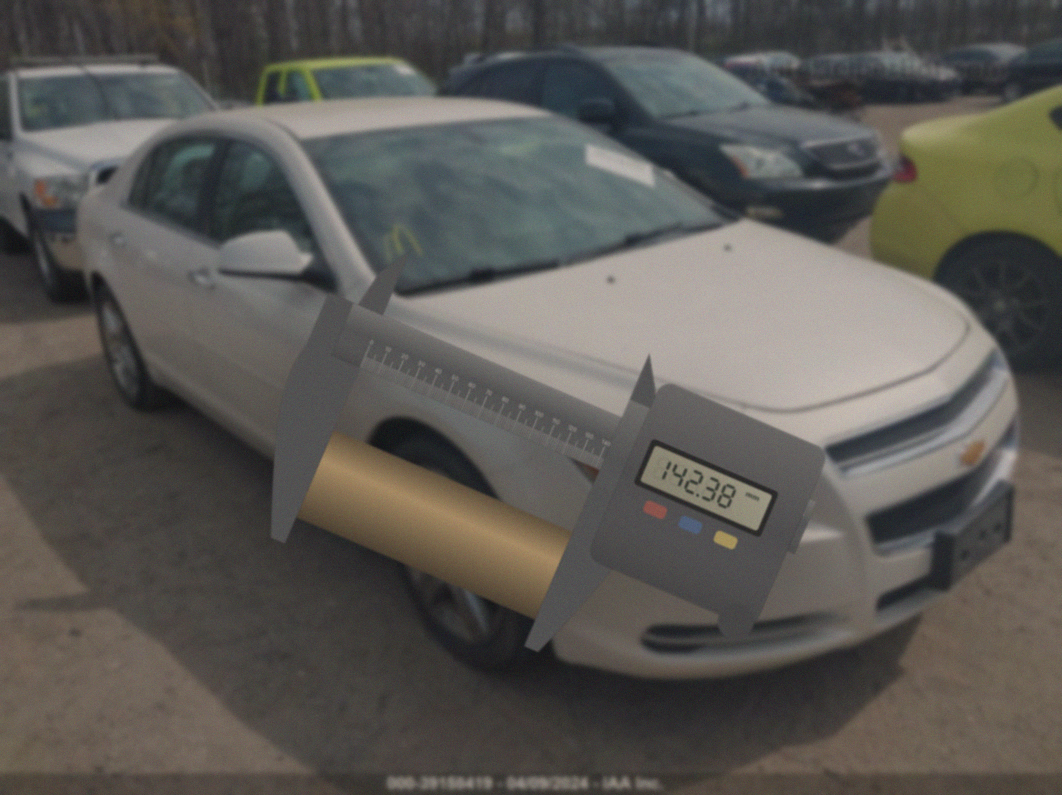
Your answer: 142.38,mm
